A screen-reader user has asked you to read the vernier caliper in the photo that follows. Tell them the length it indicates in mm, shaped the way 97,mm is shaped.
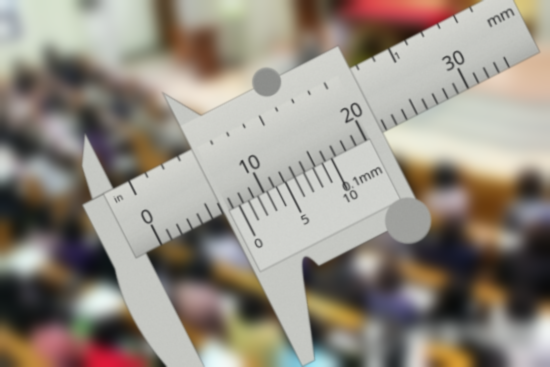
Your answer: 7.6,mm
